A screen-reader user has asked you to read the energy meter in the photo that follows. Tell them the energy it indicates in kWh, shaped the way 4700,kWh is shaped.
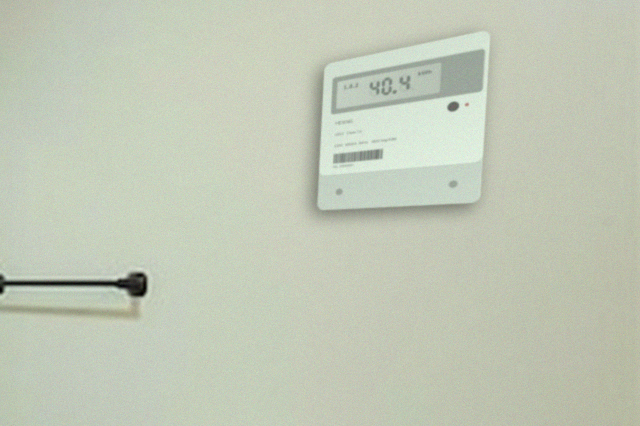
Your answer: 40.4,kWh
